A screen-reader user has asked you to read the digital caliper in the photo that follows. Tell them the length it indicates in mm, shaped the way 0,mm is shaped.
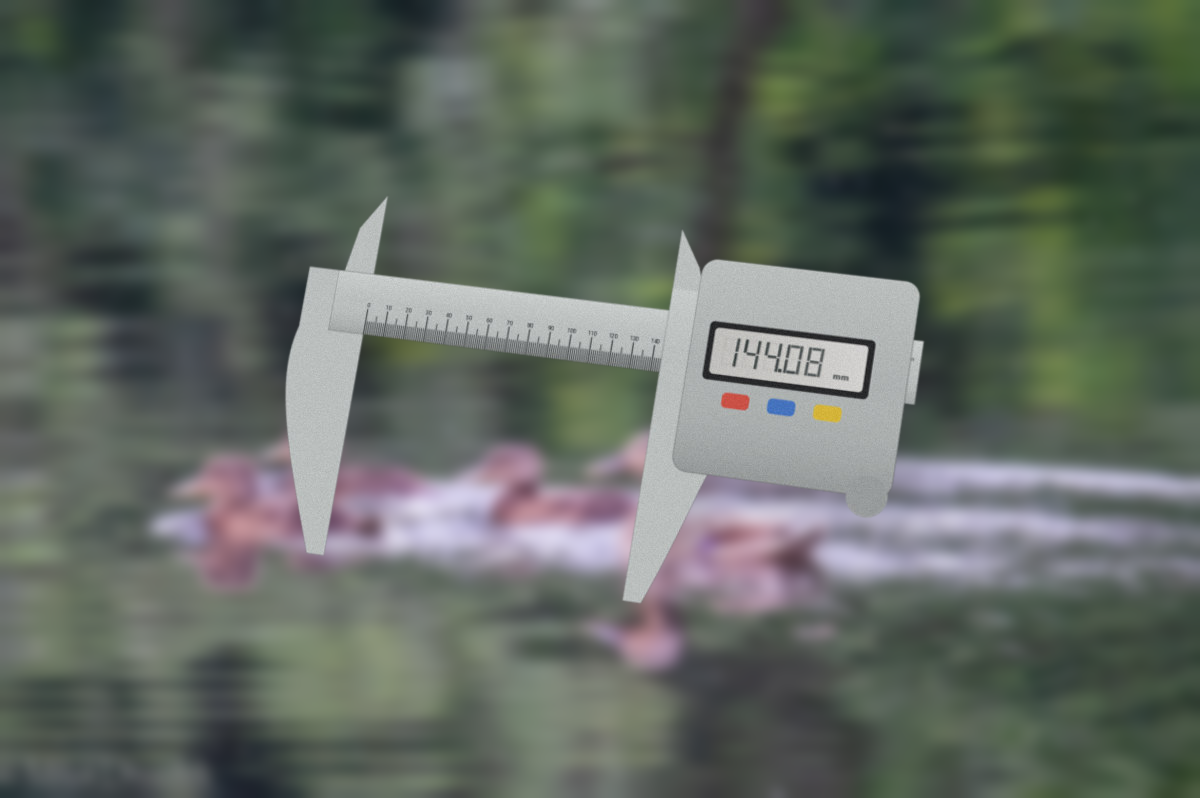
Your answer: 144.08,mm
